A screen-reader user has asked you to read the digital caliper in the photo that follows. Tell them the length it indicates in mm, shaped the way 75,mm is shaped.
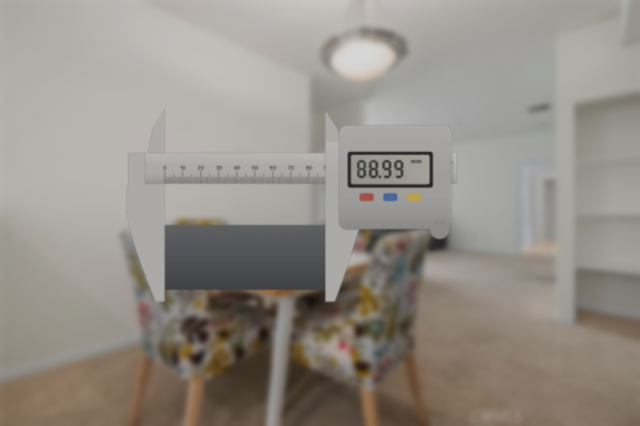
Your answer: 88.99,mm
